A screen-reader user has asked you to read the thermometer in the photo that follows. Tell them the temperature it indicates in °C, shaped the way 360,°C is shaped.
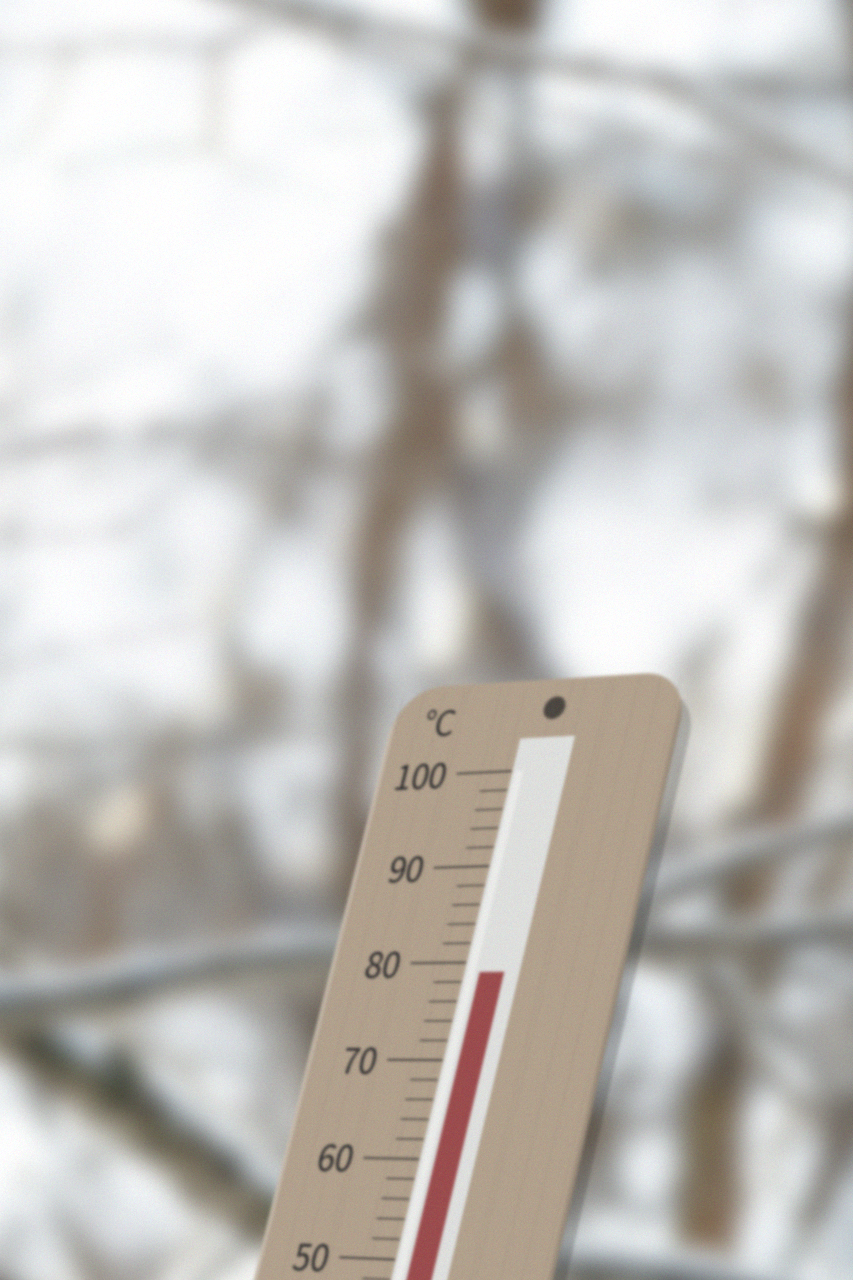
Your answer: 79,°C
